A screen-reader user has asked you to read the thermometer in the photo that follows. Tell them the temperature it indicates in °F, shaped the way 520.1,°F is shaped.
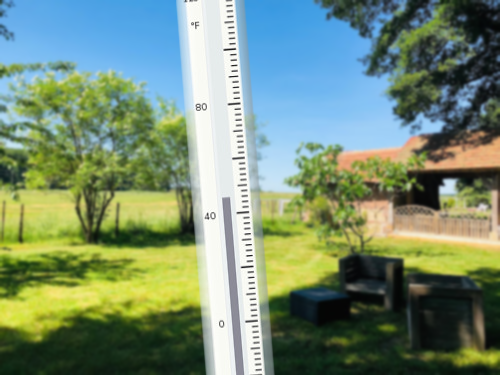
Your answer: 46,°F
